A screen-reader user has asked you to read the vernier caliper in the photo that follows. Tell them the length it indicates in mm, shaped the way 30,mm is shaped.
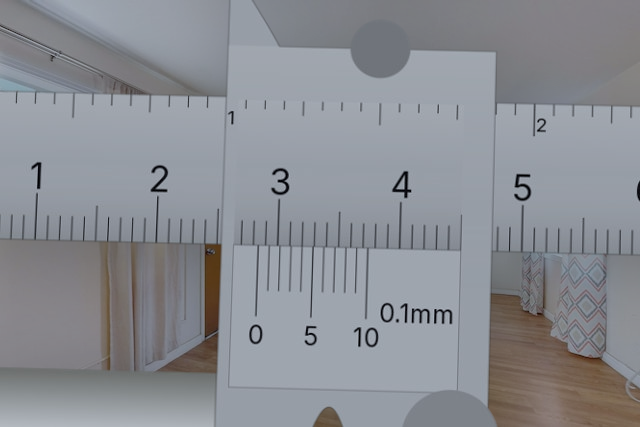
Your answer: 28.4,mm
